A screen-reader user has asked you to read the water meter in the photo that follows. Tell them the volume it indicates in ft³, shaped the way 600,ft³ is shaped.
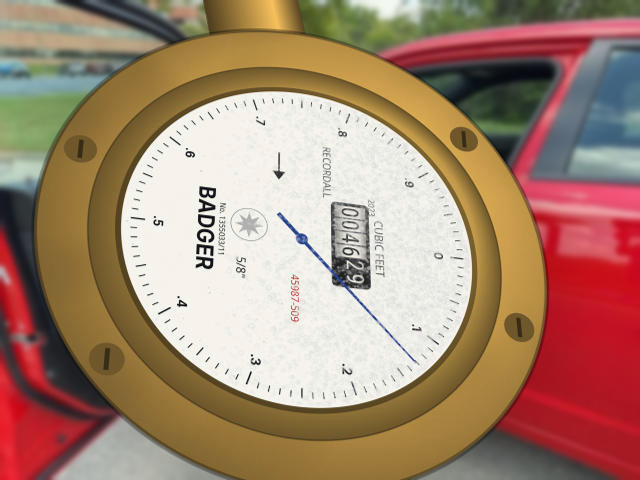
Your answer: 4629.13,ft³
